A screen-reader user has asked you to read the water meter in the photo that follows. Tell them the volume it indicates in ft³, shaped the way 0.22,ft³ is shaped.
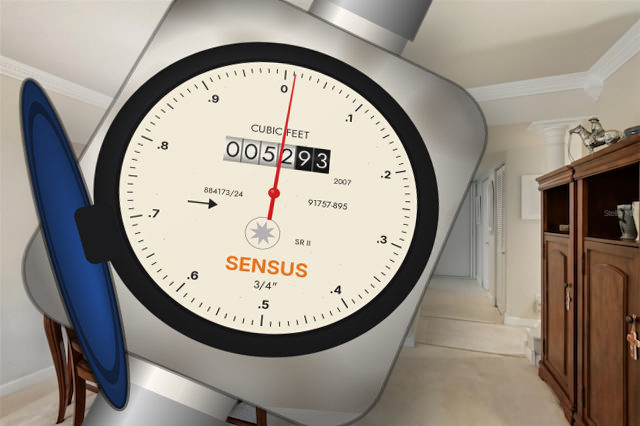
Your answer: 5293.01,ft³
